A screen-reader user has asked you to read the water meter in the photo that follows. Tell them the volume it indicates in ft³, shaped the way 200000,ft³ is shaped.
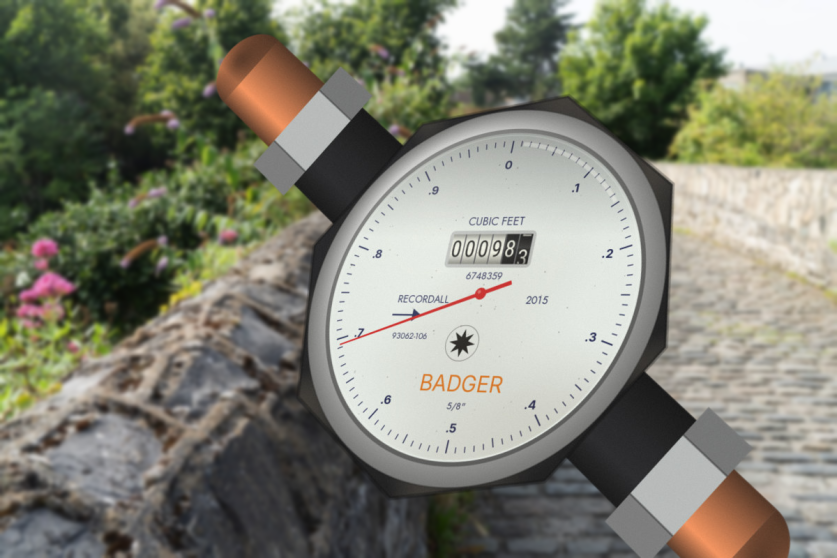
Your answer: 982.69,ft³
